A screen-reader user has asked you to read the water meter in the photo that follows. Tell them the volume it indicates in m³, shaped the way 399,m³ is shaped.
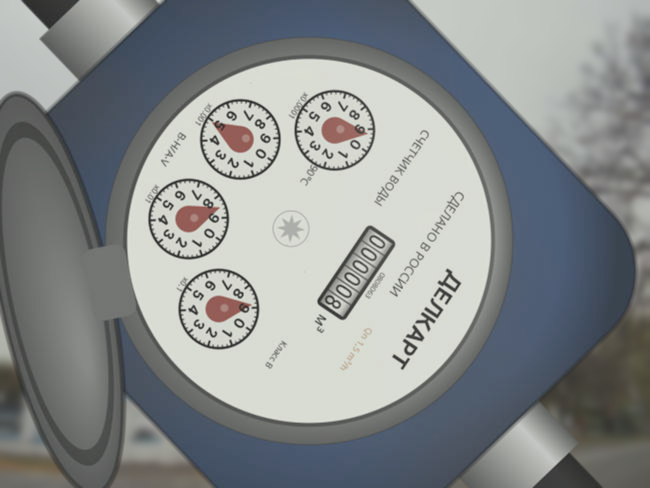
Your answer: 7.8849,m³
